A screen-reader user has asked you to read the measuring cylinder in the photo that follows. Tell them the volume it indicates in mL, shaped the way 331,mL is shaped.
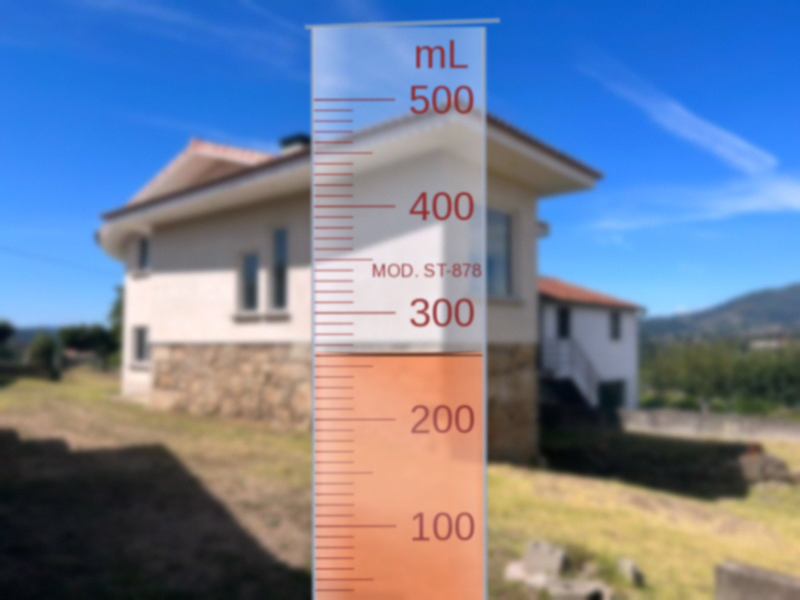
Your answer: 260,mL
